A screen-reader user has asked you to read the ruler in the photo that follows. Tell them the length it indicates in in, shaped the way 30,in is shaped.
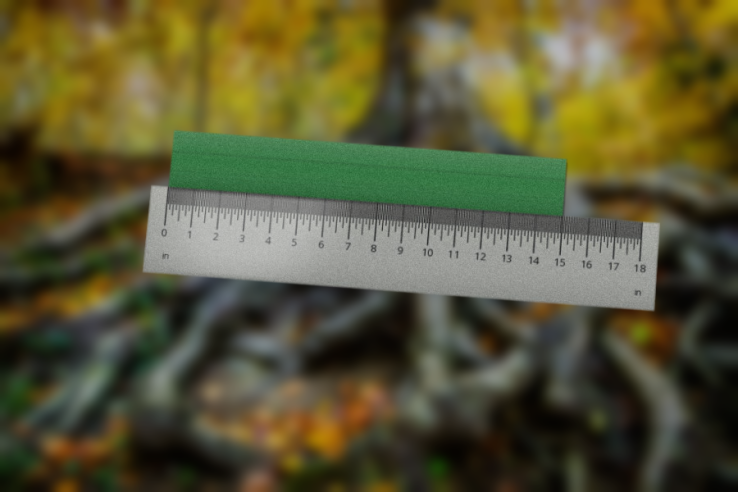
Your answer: 15,in
